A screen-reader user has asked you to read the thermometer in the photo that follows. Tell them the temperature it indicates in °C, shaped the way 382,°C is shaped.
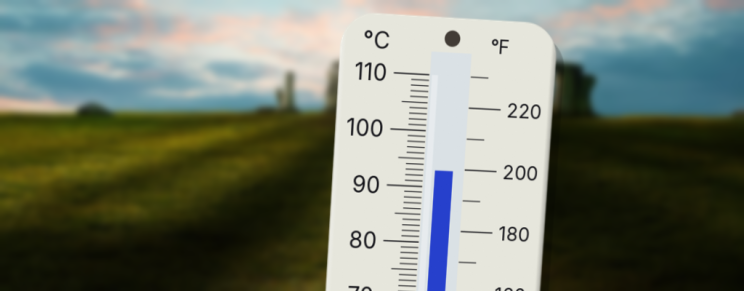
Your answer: 93,°C
